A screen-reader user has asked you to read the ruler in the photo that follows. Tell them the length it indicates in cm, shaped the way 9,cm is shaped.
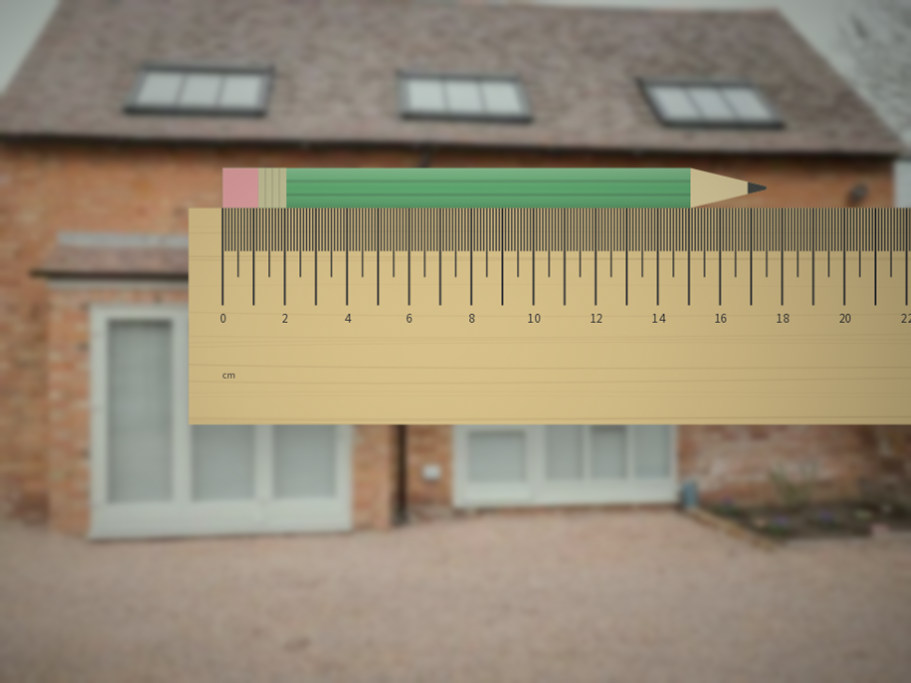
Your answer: 17.5,cm
